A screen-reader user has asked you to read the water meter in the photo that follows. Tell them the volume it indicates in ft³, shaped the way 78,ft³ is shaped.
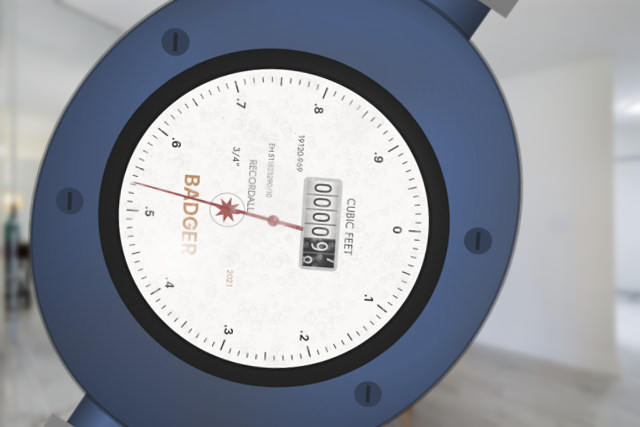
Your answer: 97.53,ft³
